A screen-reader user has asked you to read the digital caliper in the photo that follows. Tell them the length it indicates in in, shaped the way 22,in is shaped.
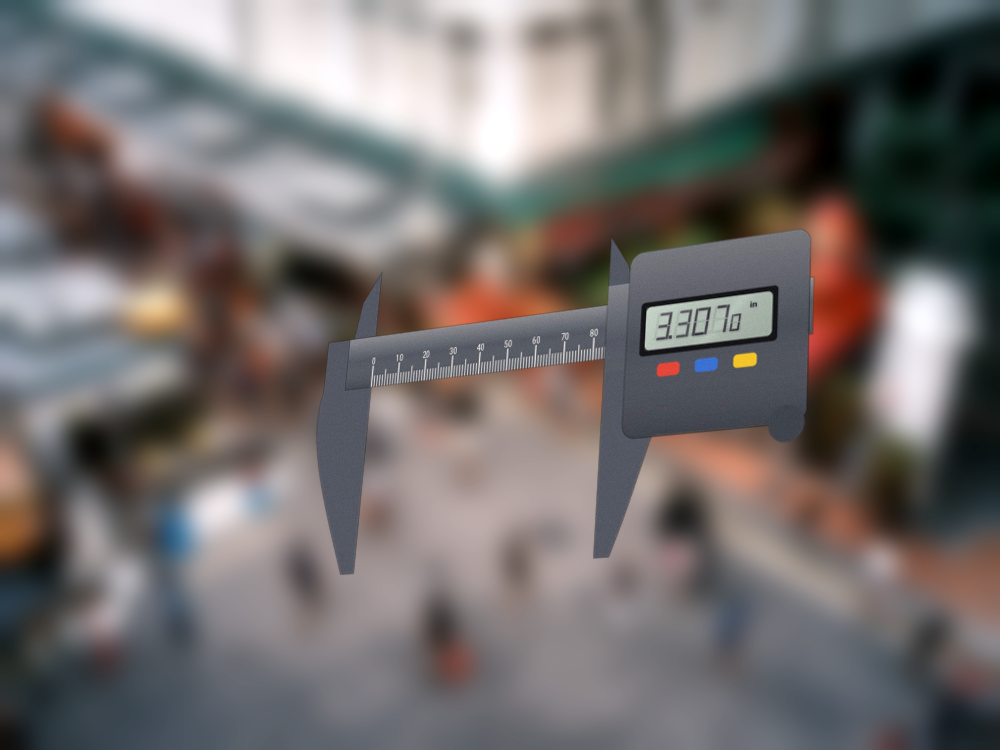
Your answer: 3.3070,in
